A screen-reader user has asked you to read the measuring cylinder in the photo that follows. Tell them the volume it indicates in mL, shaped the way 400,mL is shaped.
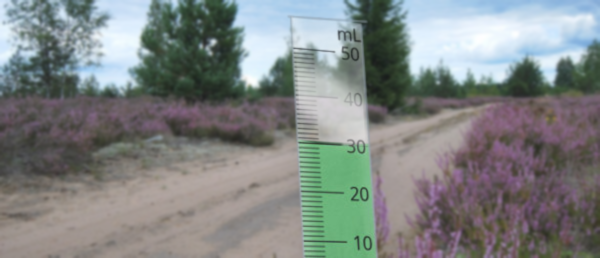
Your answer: 30,mL
